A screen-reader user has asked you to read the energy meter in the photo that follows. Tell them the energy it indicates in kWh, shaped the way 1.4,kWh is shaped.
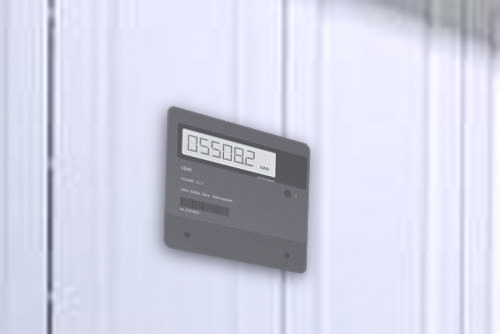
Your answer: 5508.2,kWh
